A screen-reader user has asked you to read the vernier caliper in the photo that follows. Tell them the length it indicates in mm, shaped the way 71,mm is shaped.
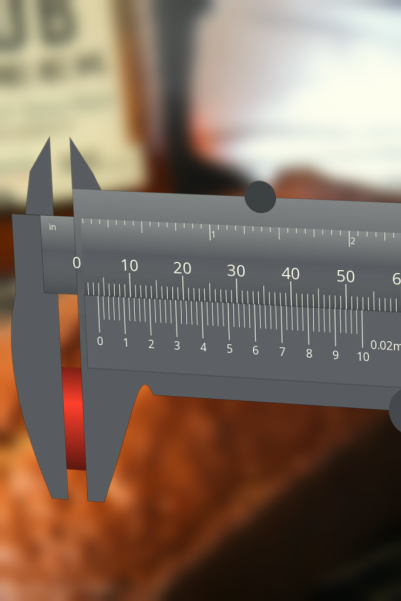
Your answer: 3.8,mm
